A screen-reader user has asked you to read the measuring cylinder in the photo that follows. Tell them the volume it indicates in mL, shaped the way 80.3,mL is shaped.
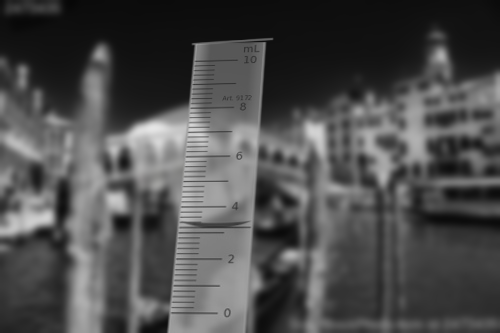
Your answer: 3.2,mL
